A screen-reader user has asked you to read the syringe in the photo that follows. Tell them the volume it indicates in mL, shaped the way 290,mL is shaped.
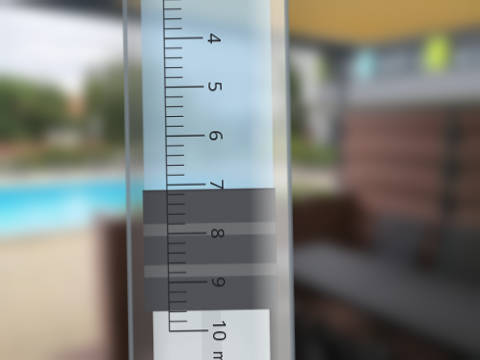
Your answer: 7.1,mL
